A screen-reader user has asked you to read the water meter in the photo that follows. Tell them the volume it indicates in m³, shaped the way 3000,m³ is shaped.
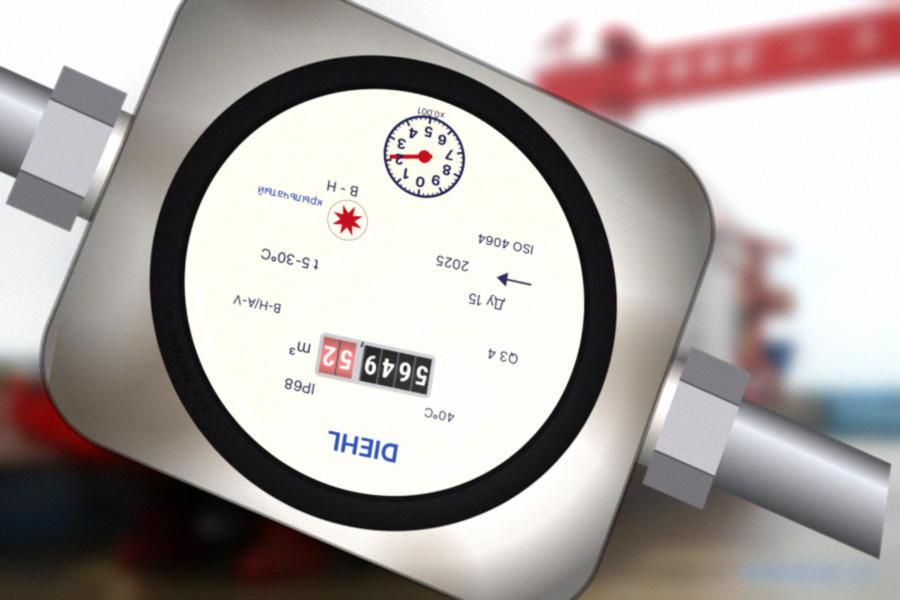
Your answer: 5649.522,m³
